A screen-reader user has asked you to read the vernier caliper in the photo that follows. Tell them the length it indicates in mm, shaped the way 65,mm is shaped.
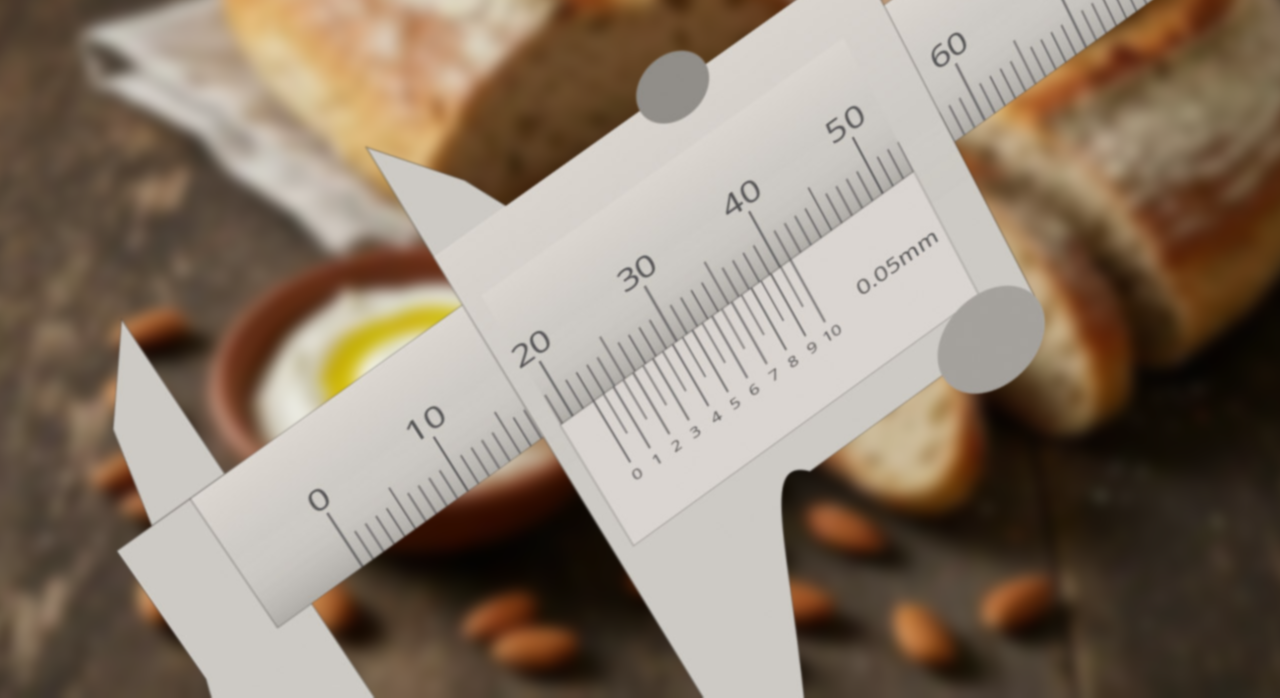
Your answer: 22.0,mm
